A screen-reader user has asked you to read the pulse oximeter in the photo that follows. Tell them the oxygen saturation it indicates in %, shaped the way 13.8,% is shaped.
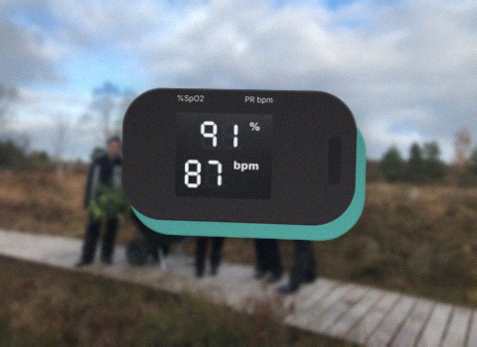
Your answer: 91,%
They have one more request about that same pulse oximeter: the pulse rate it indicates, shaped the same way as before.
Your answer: 87,bpm
